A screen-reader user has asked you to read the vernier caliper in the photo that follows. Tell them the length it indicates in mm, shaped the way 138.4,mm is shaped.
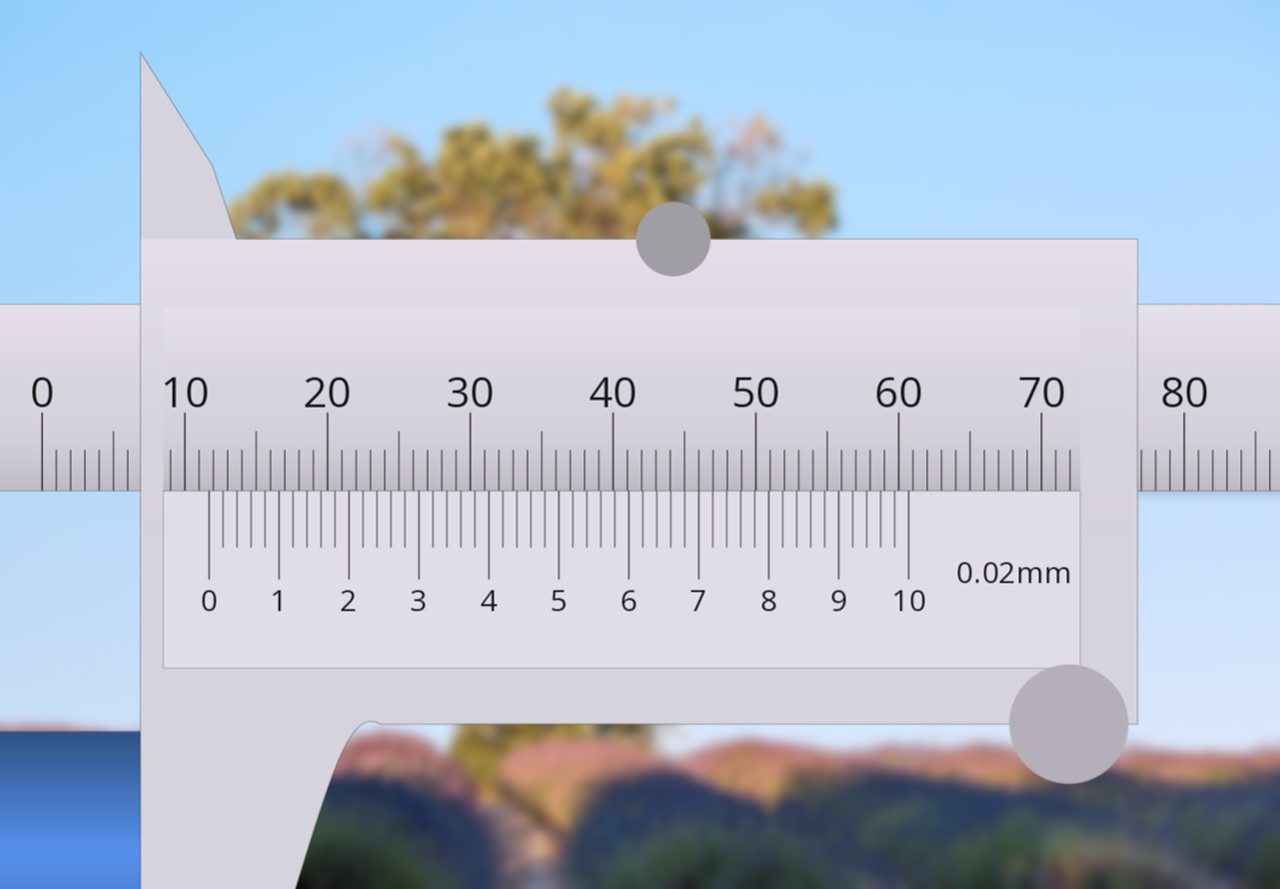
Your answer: 11.7,mm
